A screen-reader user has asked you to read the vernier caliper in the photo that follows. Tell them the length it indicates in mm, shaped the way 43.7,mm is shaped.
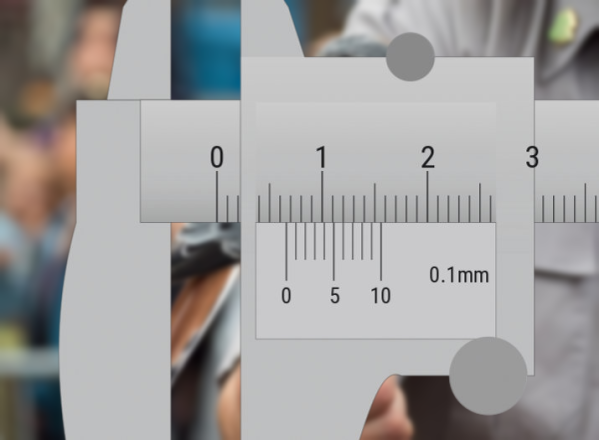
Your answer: 6.6,mm
